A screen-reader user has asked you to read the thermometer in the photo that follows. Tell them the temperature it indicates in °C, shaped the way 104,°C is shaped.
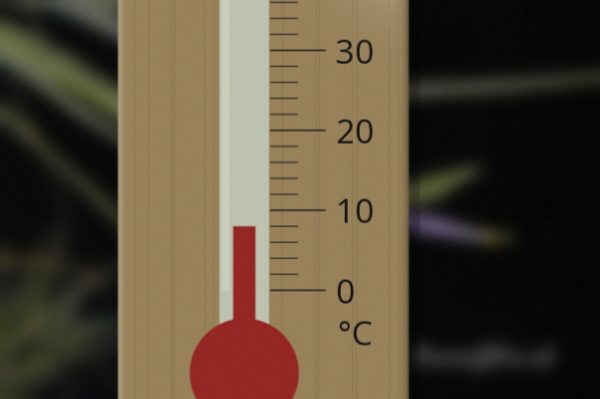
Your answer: 8,°C
